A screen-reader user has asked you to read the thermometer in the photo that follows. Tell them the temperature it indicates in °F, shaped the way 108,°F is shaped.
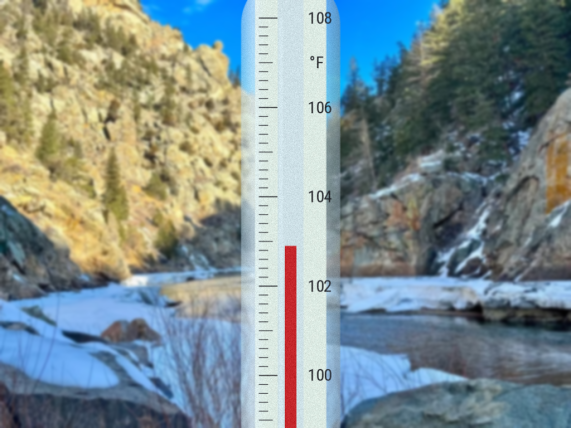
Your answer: 102.9,°F
